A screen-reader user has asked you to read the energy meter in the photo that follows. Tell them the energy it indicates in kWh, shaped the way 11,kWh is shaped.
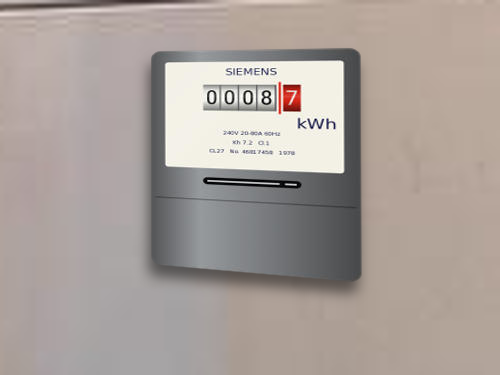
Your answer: 8.7,kWh
